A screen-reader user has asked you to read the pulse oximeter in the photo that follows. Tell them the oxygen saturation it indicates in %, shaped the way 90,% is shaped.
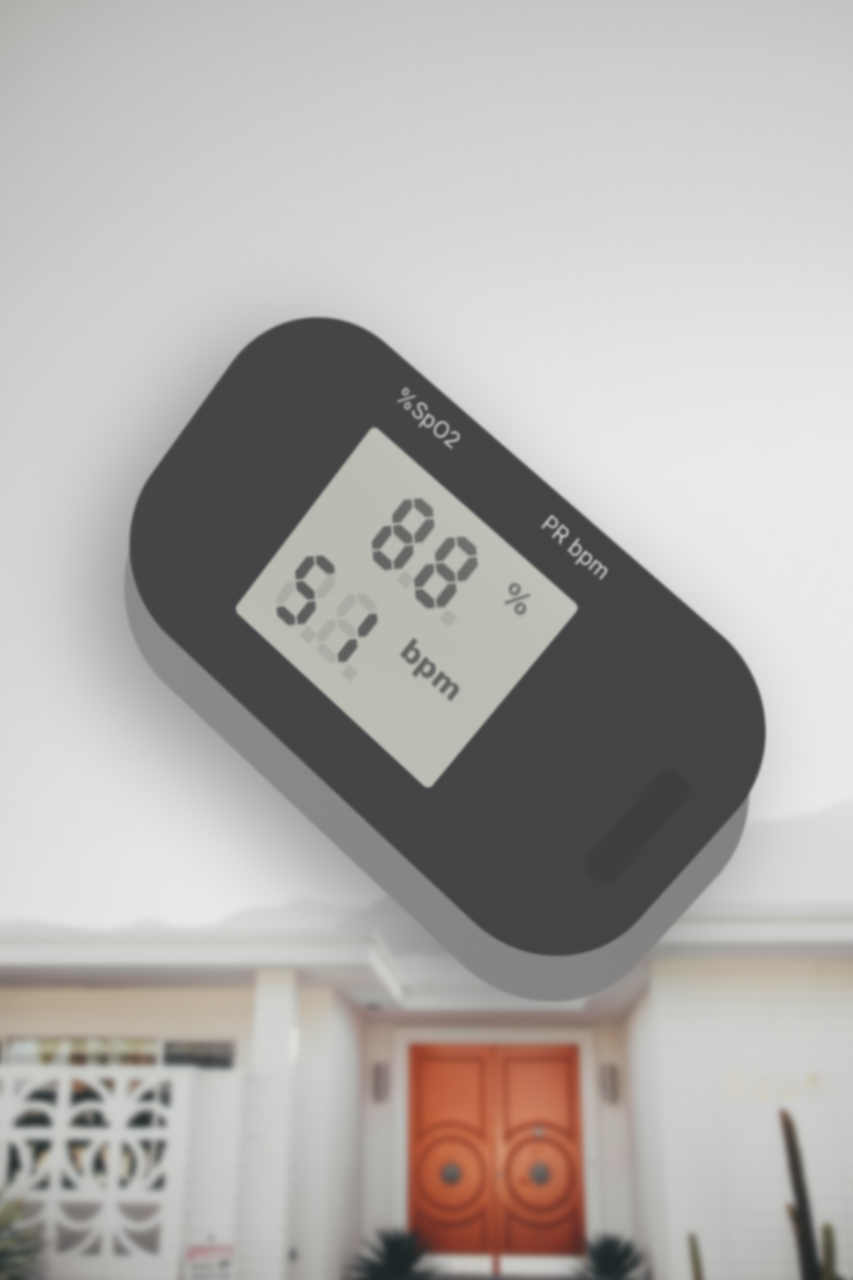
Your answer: 88,%
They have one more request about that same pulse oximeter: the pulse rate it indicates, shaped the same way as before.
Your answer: 51,bpm
